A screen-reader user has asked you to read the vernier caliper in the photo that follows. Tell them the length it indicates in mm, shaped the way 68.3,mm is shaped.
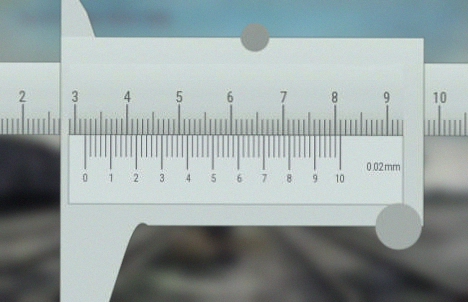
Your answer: 32.0,mm
